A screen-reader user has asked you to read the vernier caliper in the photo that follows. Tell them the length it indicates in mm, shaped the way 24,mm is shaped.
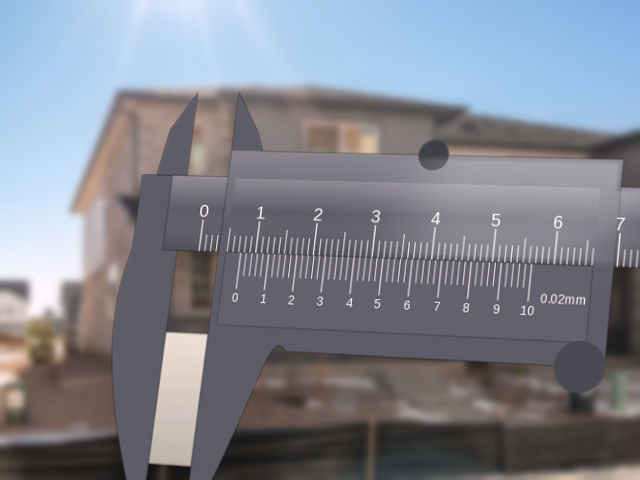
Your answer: 7.4,mm
